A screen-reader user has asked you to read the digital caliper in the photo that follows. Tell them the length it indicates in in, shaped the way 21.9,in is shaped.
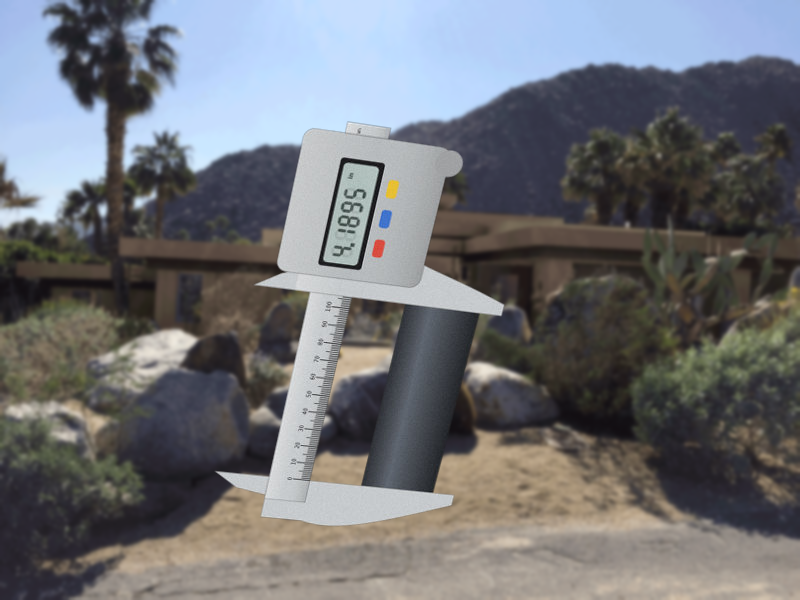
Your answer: 4.1895,in
